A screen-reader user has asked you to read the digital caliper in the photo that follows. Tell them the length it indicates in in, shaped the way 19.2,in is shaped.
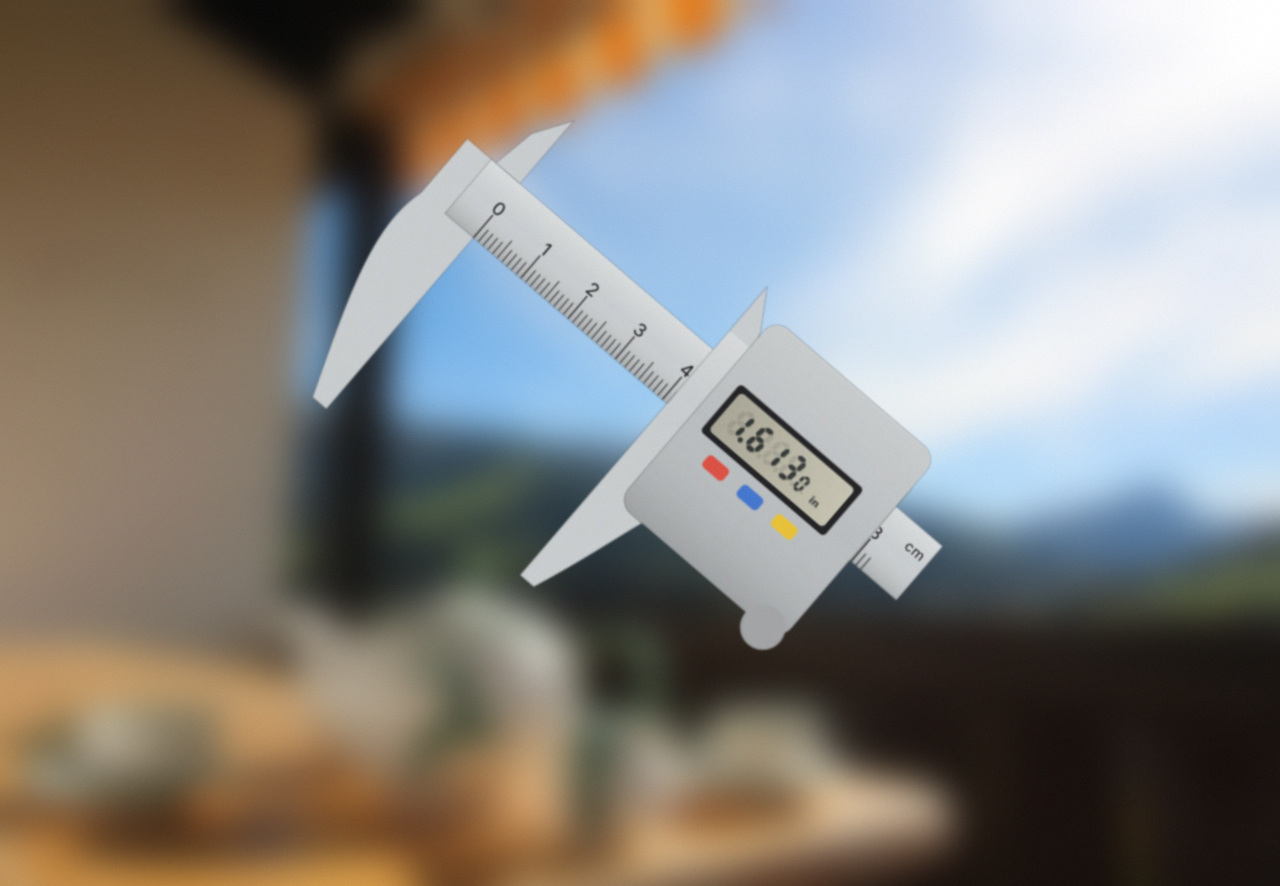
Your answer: 1.6130,in
